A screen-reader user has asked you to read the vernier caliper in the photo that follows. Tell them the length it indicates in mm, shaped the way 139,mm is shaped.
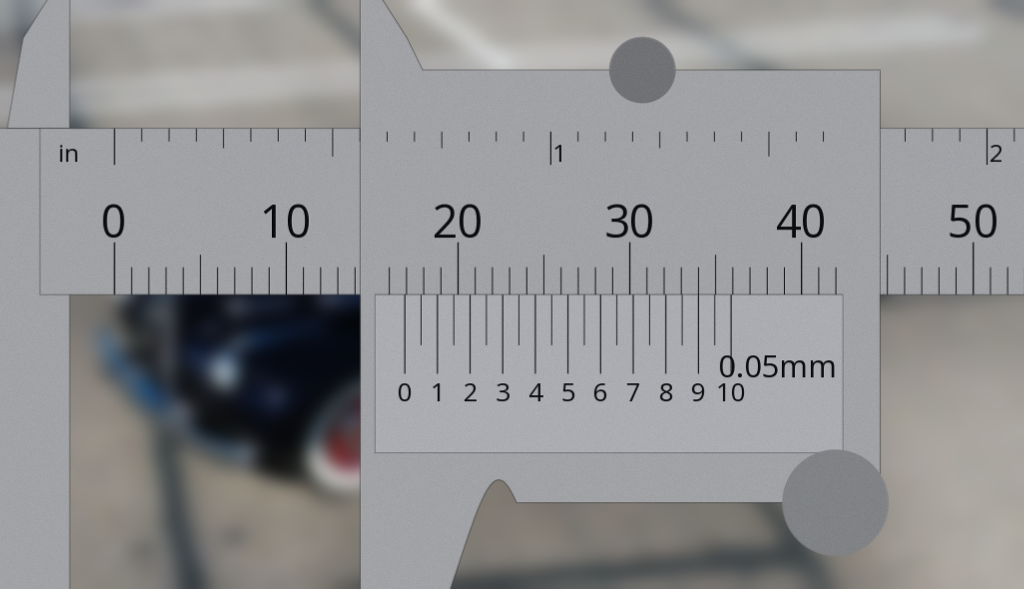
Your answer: 16.9,mm
